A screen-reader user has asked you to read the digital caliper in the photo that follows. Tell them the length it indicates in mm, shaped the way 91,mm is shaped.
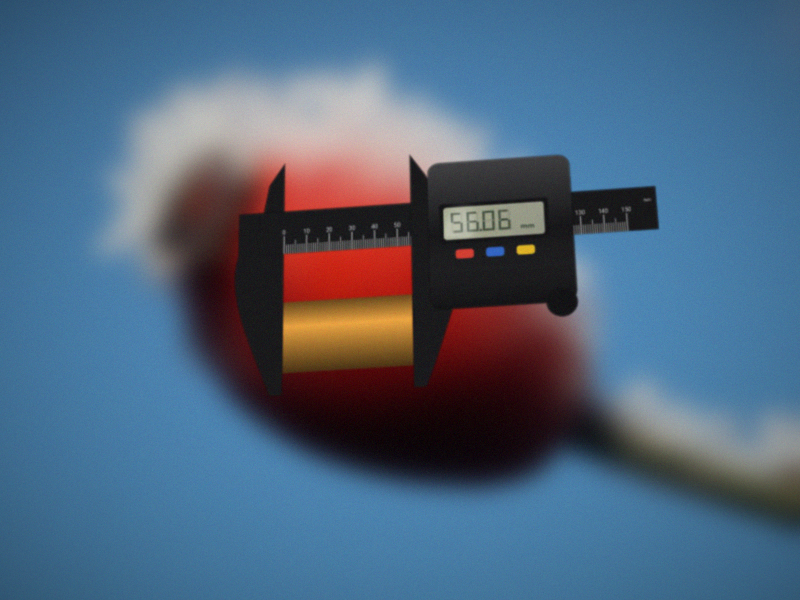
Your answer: 56.06,mm
